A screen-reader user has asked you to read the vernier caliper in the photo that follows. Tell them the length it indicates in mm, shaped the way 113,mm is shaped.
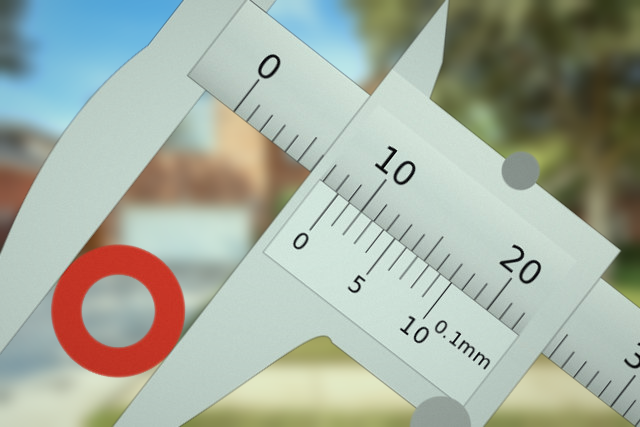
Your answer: 8.2,mm
